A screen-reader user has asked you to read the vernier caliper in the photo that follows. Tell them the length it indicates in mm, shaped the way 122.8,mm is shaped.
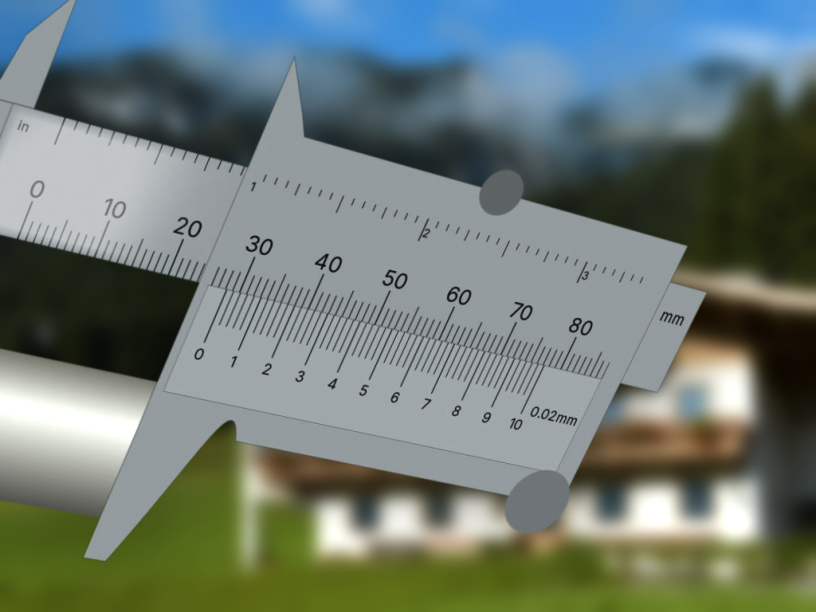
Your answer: 28.2,mm
